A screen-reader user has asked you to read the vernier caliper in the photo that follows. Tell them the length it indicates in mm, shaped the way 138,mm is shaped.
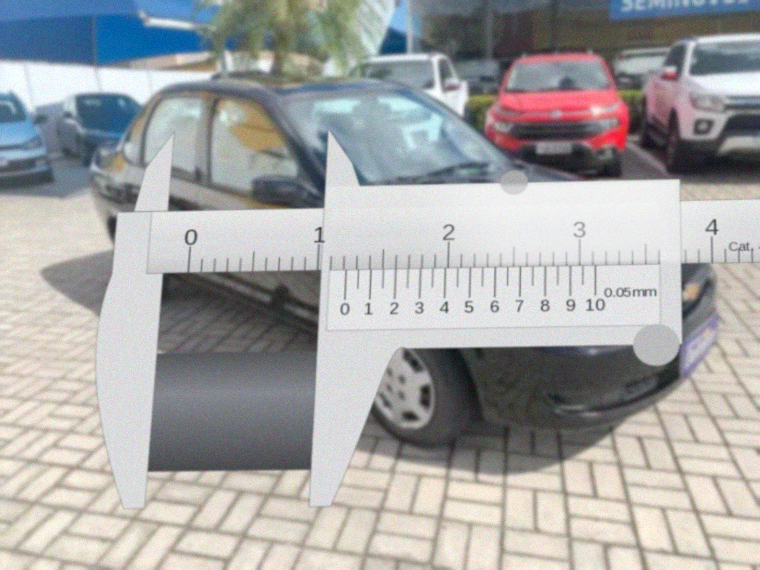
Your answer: 12.2,mm
